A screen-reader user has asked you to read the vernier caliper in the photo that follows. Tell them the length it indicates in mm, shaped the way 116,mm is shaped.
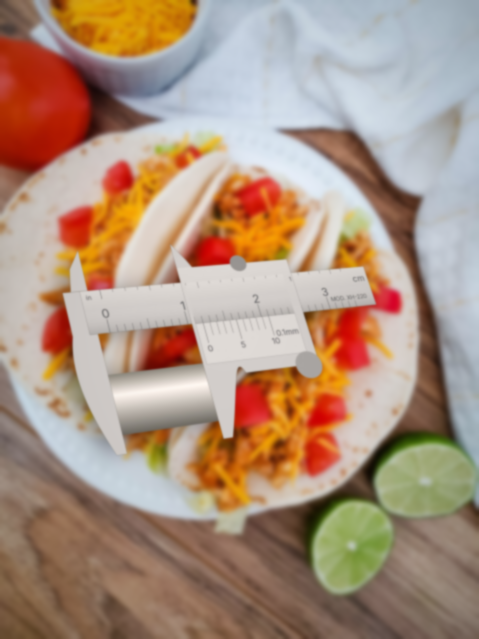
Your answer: 12.0,mm
